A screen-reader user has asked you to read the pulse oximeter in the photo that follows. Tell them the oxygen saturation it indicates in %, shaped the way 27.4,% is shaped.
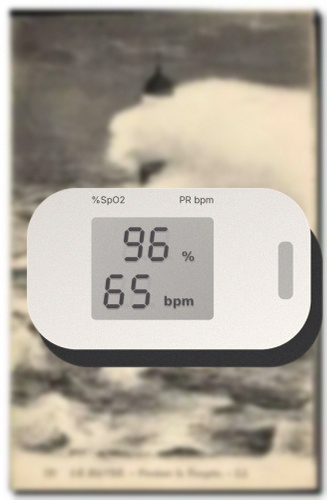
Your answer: 96,%
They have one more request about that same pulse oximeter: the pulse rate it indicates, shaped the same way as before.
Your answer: 65,bpm
